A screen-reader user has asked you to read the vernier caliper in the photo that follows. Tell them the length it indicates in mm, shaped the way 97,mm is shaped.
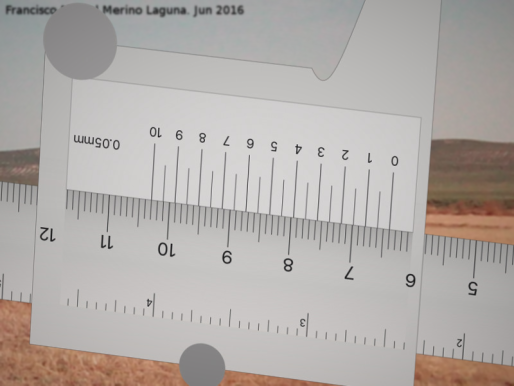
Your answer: 64.0,mm
